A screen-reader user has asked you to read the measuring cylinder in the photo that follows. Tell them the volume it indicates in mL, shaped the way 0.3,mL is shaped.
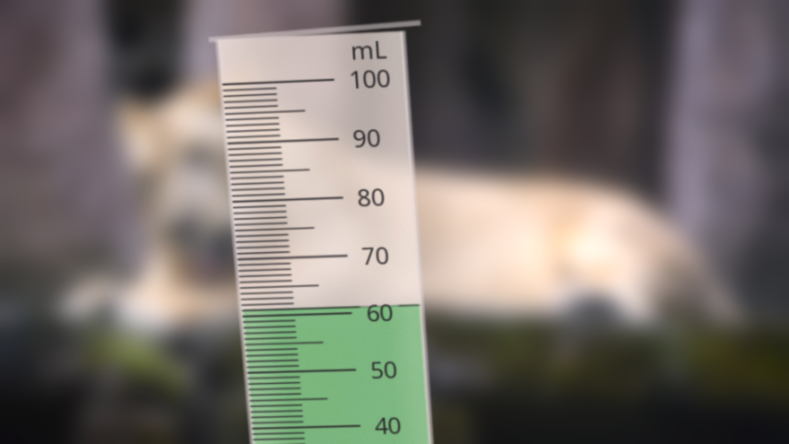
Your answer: 61,mL
